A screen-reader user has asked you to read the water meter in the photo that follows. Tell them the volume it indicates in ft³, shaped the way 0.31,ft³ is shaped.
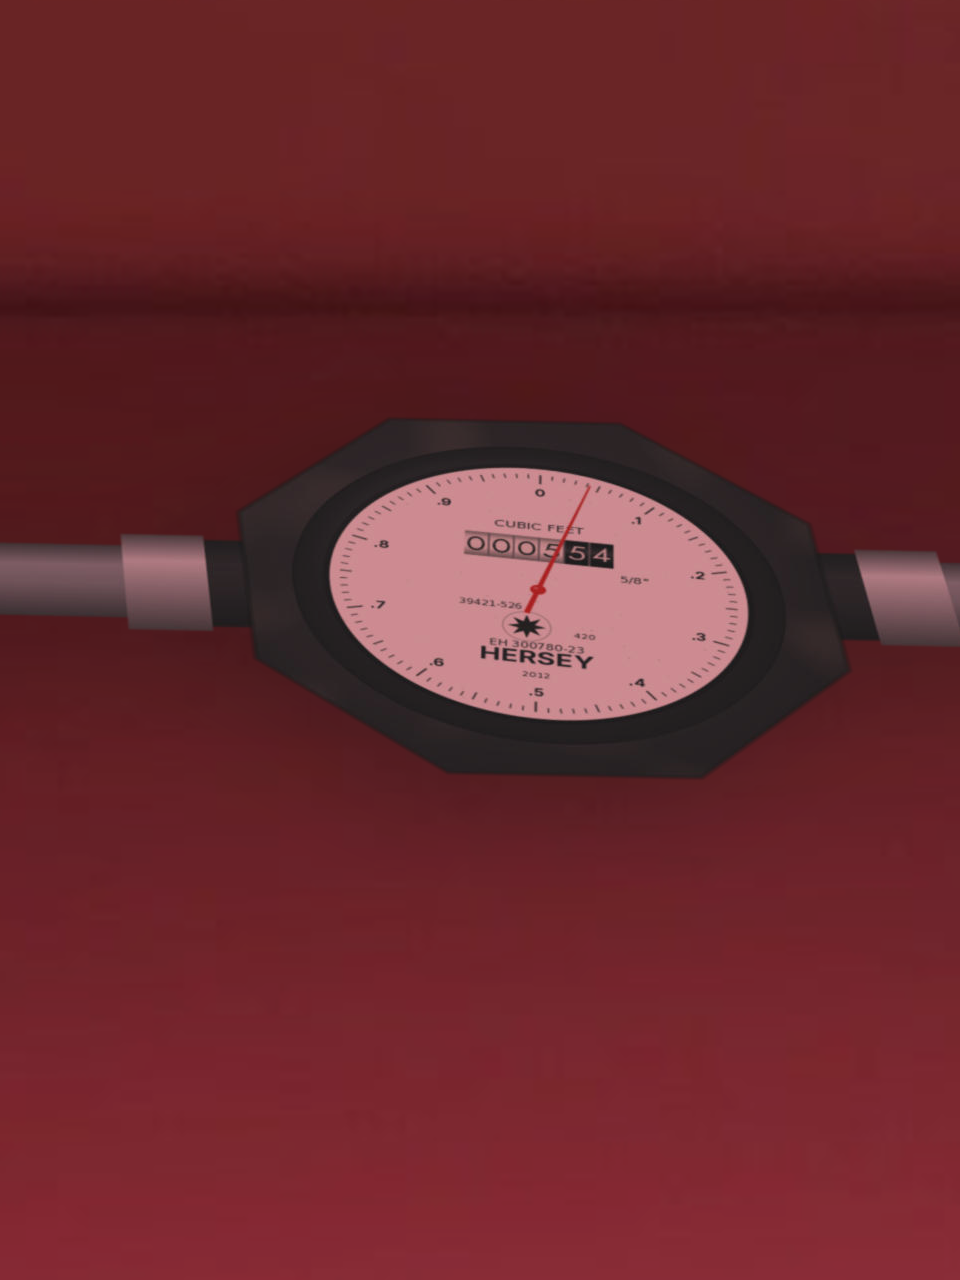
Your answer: 554.04,ft³
